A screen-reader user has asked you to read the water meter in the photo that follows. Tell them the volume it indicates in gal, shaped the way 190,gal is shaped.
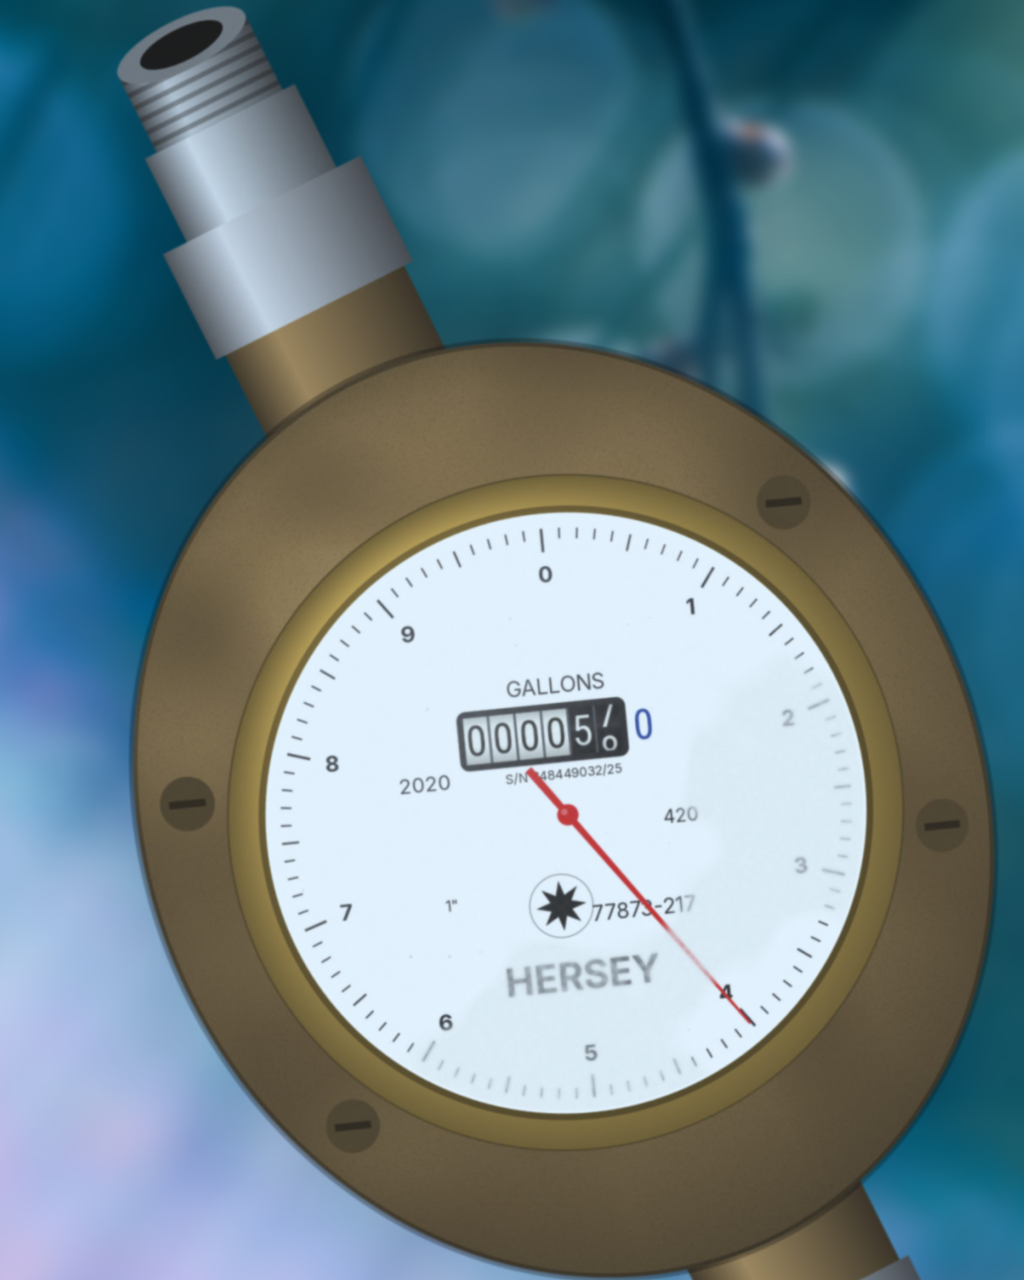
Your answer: 574.0,gal
